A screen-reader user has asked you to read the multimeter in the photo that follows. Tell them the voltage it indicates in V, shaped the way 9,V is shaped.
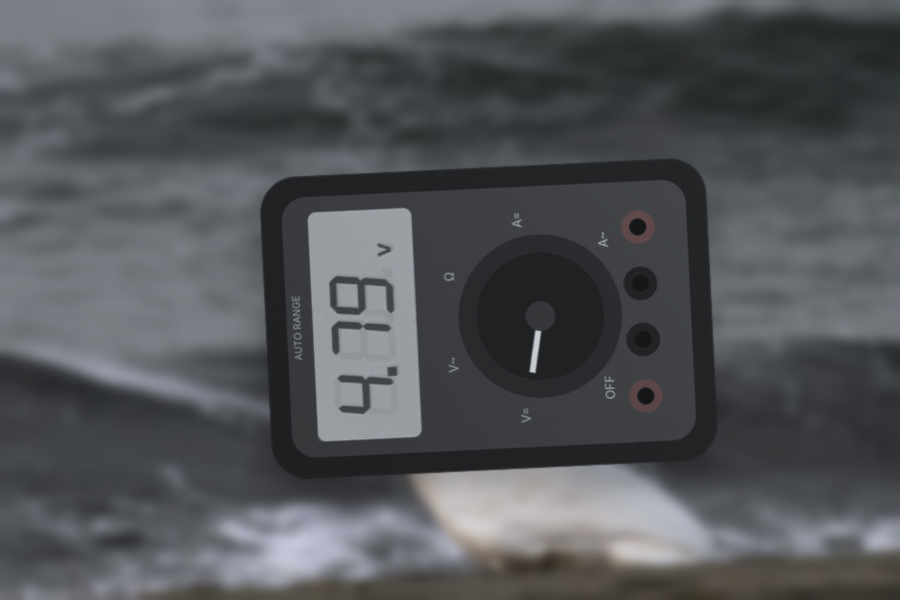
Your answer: 4.79,V
